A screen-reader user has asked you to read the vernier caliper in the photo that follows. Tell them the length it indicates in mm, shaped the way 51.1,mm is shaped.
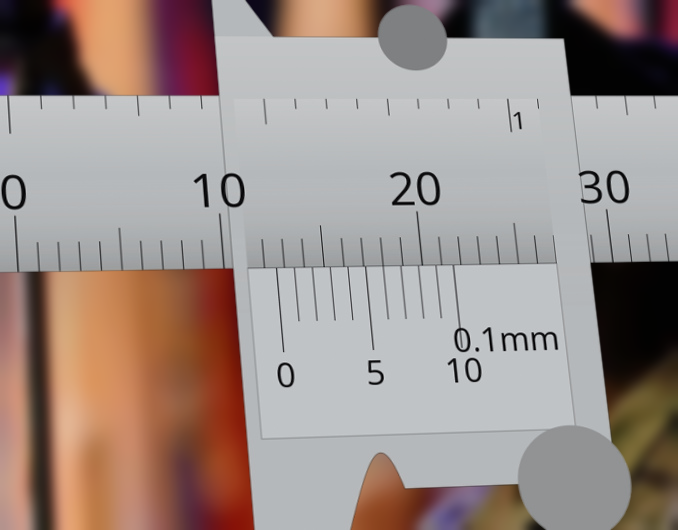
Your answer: 12.6,mm
